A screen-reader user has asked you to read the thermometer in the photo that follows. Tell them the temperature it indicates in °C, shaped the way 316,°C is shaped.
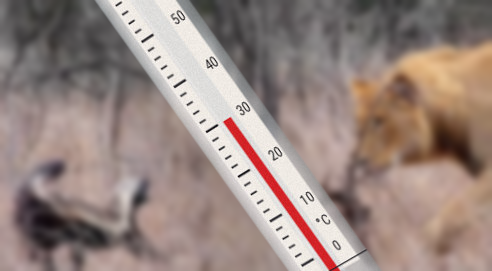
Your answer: 30,°C
